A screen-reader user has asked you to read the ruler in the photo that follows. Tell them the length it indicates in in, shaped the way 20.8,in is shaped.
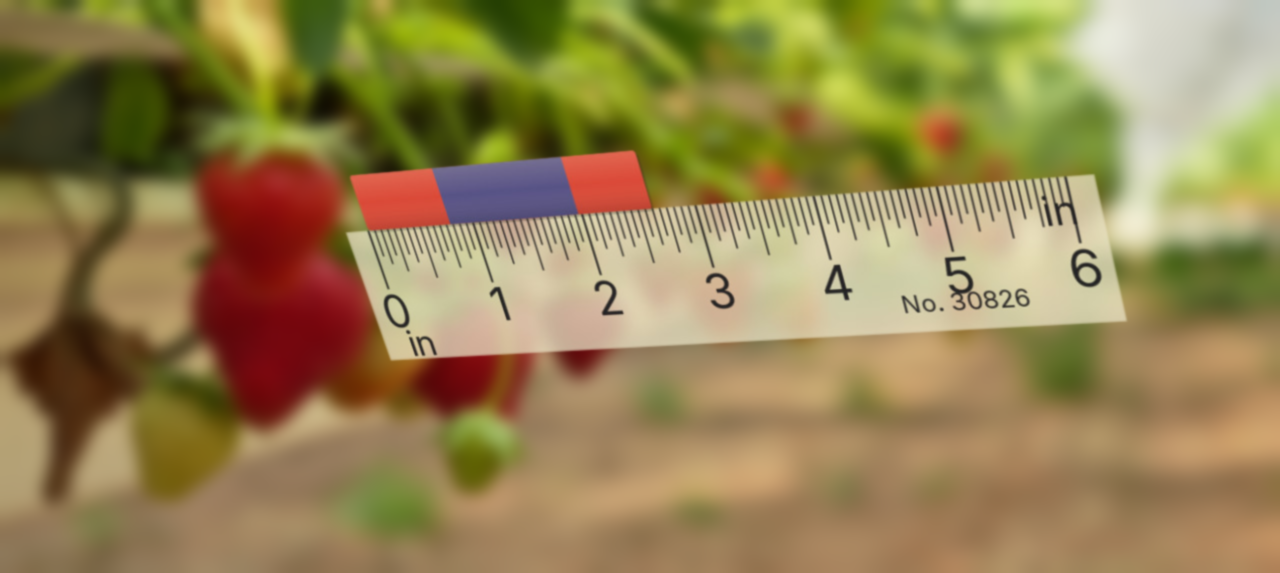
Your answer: 2.625,in
